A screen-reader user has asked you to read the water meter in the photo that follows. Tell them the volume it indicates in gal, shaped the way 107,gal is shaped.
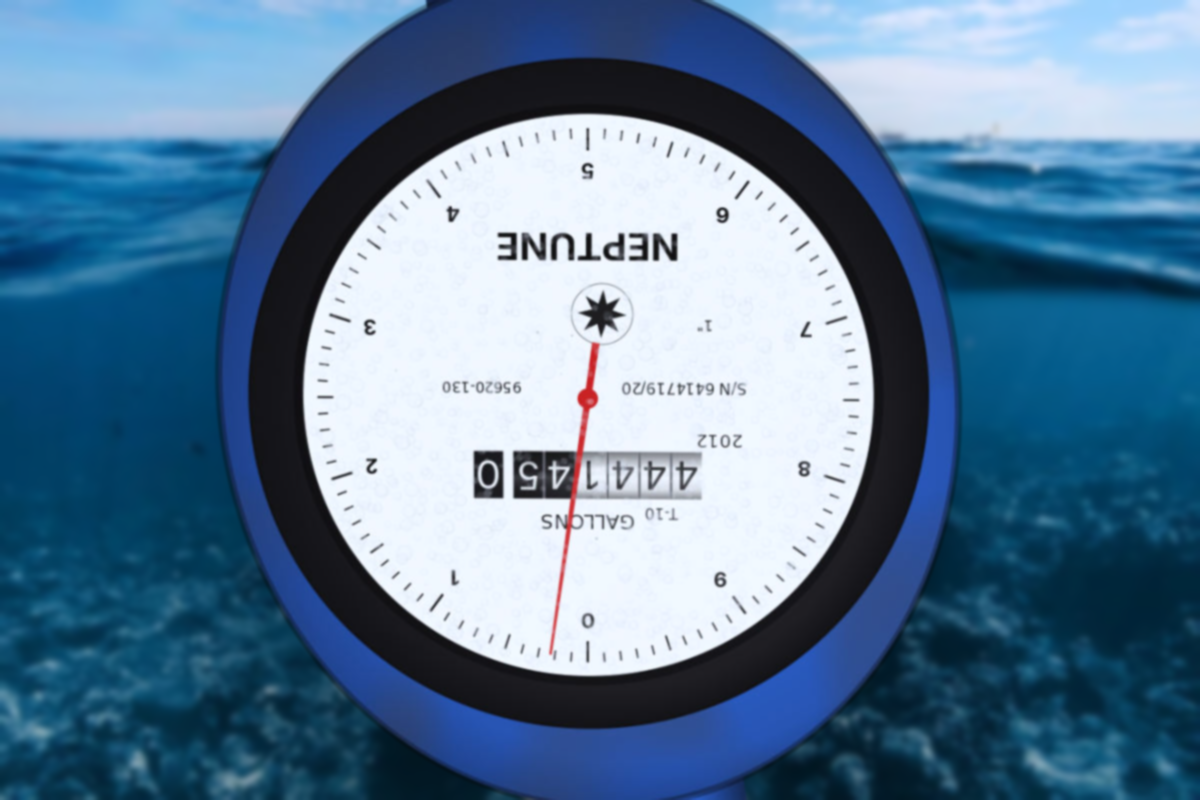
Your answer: 4441450.2,gal
